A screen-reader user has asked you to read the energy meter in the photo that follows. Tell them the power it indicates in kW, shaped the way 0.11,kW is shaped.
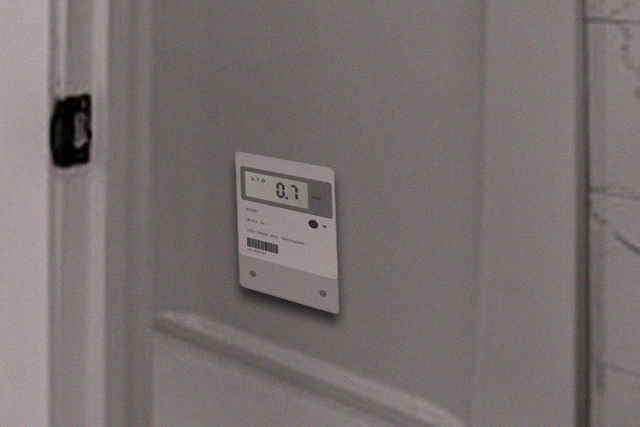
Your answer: 0.7,kW
